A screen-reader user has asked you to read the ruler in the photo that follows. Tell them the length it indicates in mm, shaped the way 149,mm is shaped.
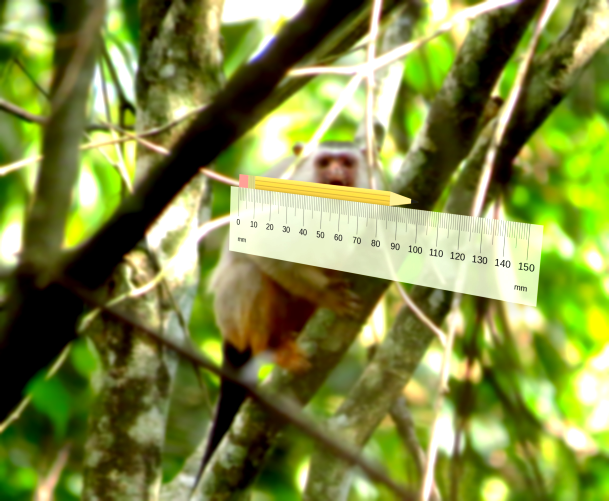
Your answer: 100,mm
